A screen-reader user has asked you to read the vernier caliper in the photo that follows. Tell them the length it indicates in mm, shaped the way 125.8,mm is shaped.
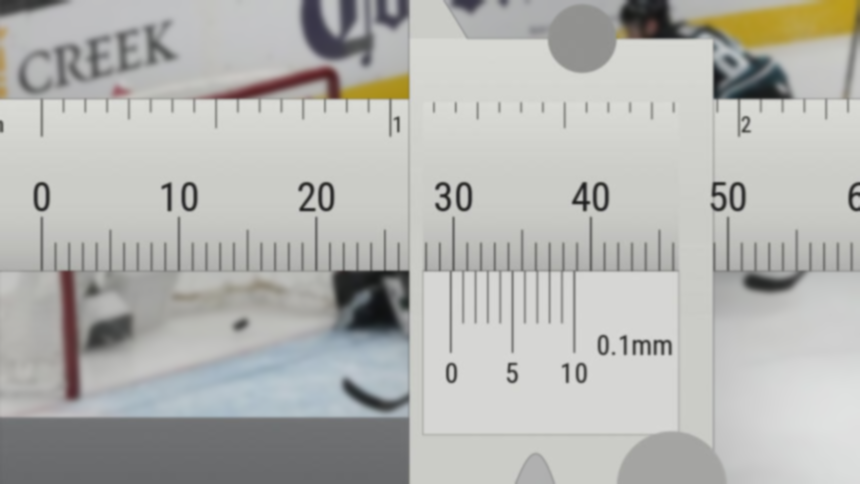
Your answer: 29.8,mm
